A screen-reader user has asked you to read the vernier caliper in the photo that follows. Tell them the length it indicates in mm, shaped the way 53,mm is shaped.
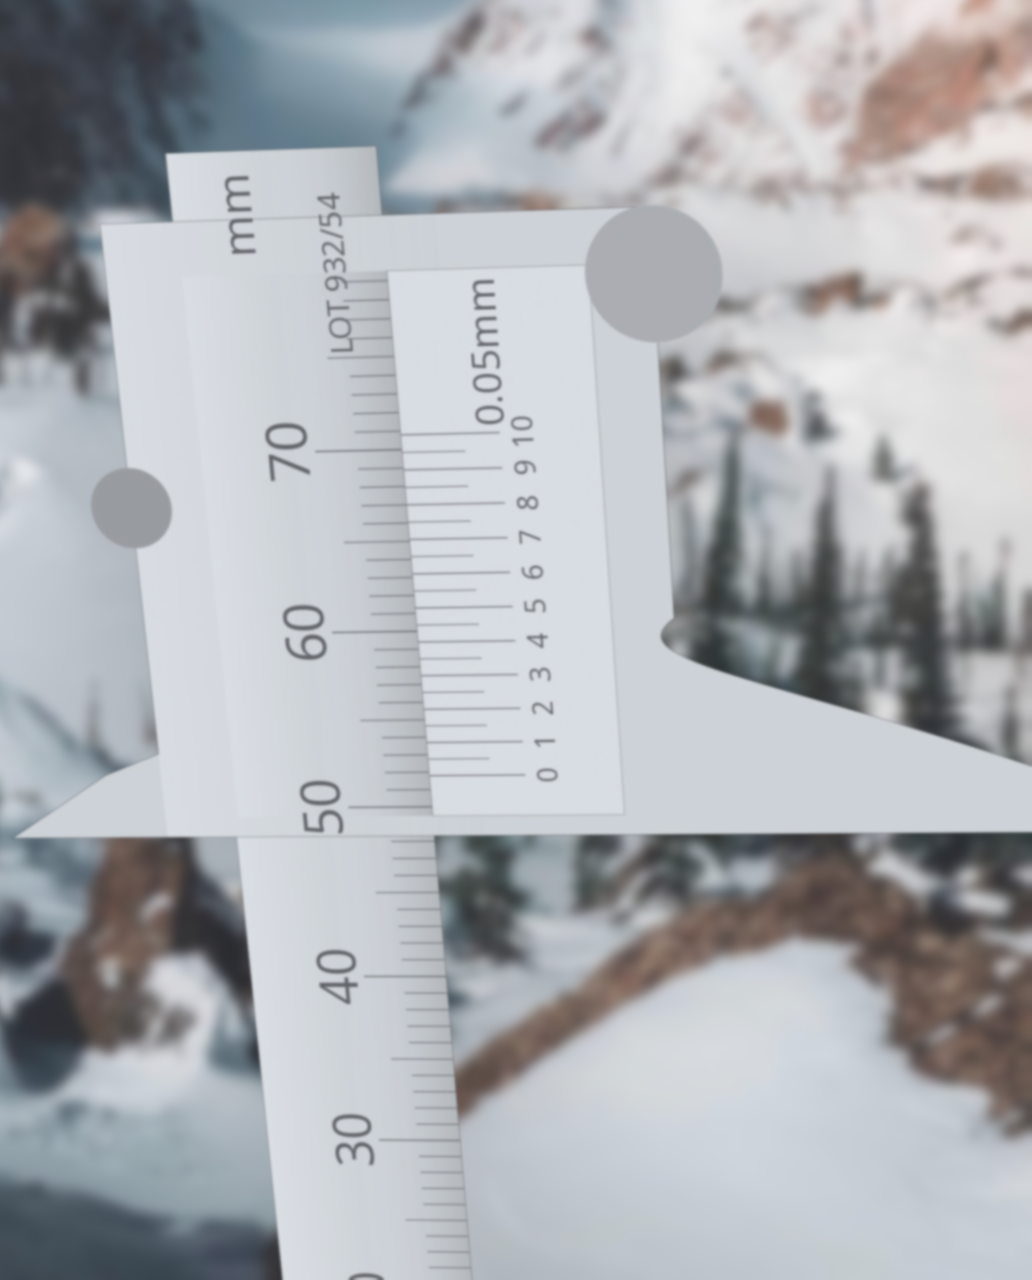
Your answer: 51.8,mm
